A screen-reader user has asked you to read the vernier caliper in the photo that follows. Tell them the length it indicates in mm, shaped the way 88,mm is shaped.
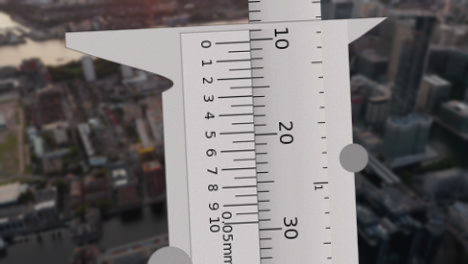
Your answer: 10.2,mm
